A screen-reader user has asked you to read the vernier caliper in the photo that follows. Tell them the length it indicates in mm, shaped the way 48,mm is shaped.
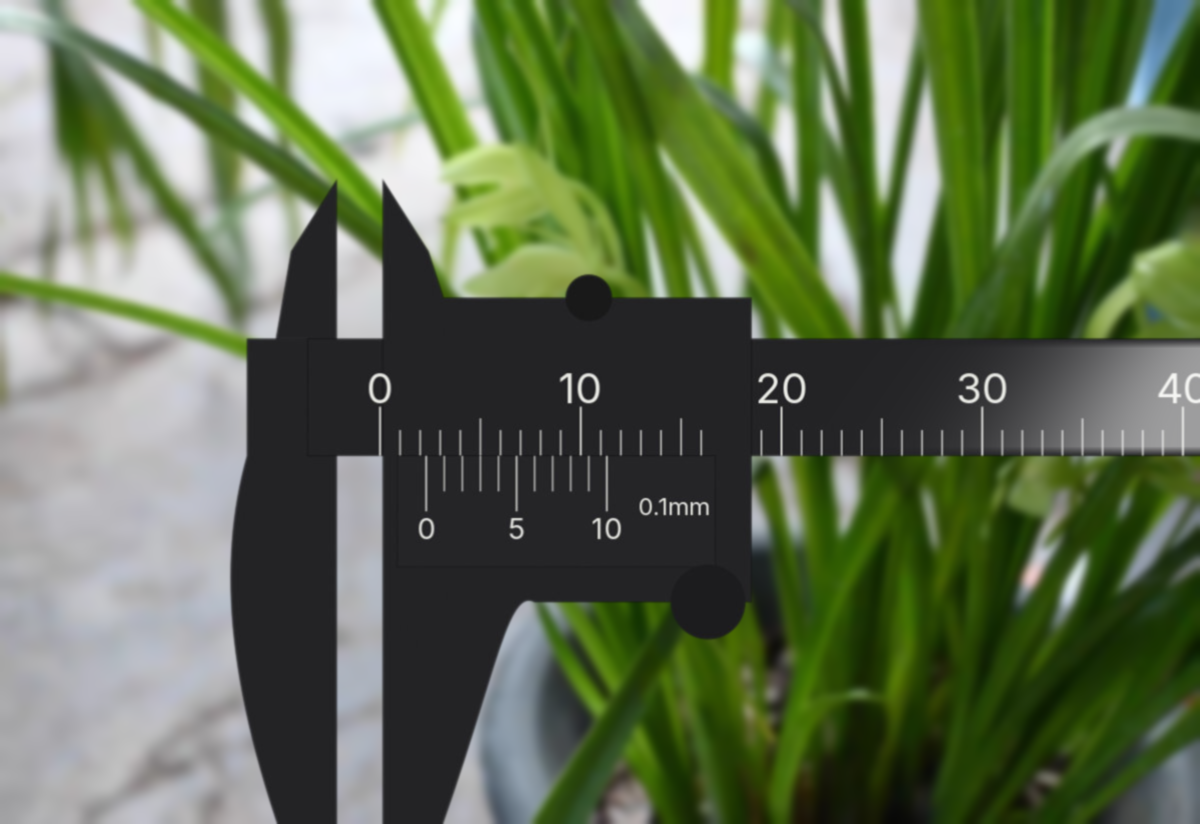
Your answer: 2.3,mm
